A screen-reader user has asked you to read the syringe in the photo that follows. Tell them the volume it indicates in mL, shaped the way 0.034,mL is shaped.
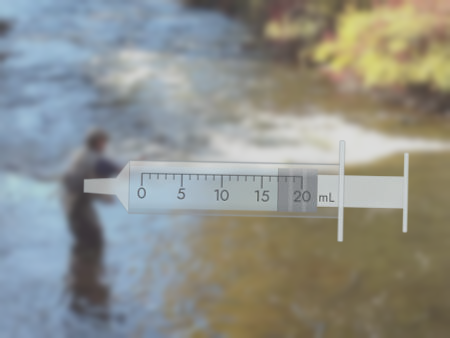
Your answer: 17,mL
